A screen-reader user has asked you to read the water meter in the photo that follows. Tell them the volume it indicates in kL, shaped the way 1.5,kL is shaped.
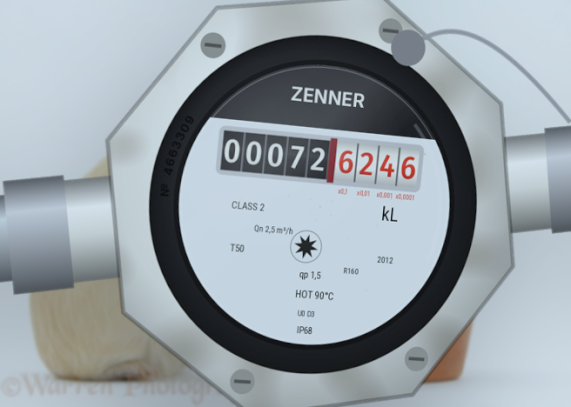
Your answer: 72.6246,kL
